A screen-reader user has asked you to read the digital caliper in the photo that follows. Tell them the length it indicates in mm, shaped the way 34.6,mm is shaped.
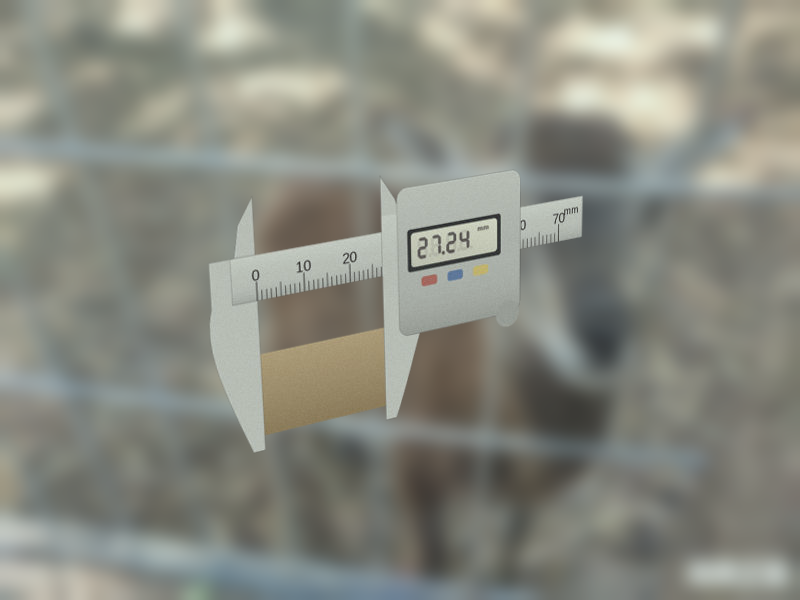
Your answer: 27.24,mm
